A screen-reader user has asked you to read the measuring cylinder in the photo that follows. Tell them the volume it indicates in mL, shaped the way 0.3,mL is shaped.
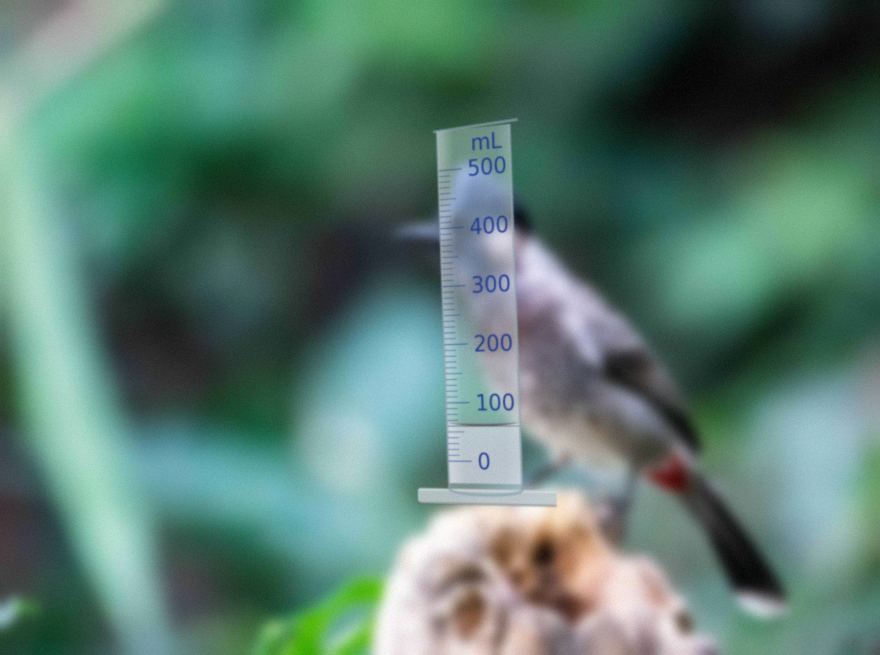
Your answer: 60,mL
